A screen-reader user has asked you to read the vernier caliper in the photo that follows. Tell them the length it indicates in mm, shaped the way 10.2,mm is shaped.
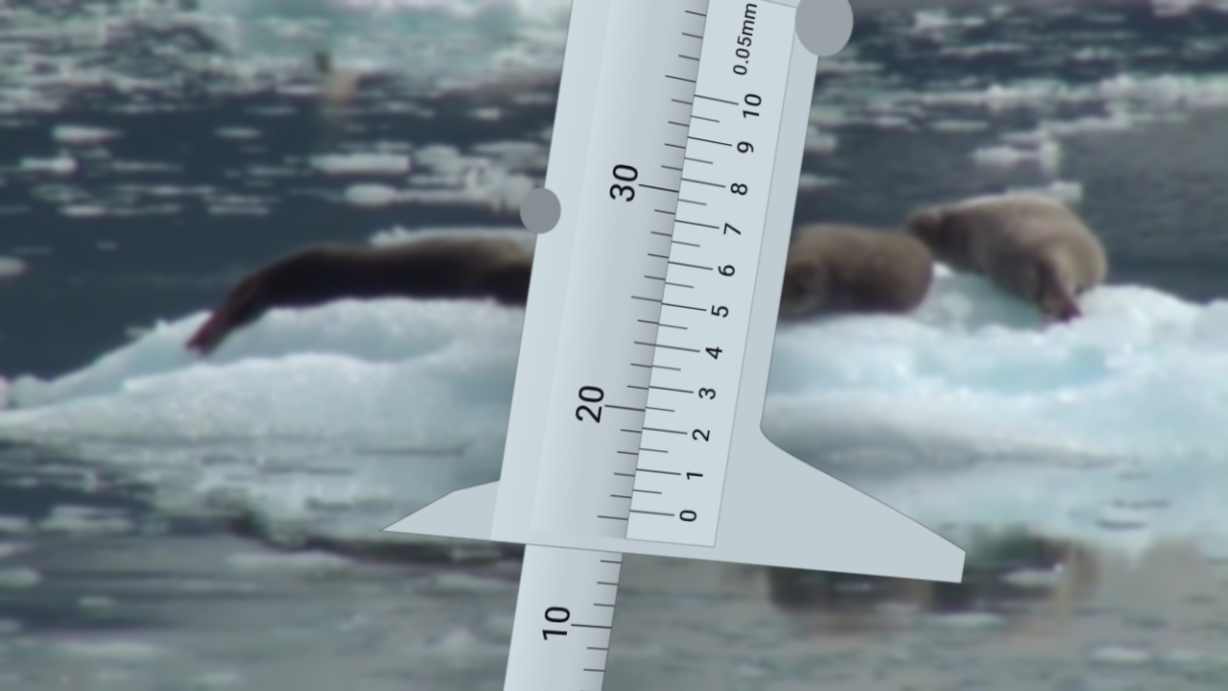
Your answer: 15.4,mm
